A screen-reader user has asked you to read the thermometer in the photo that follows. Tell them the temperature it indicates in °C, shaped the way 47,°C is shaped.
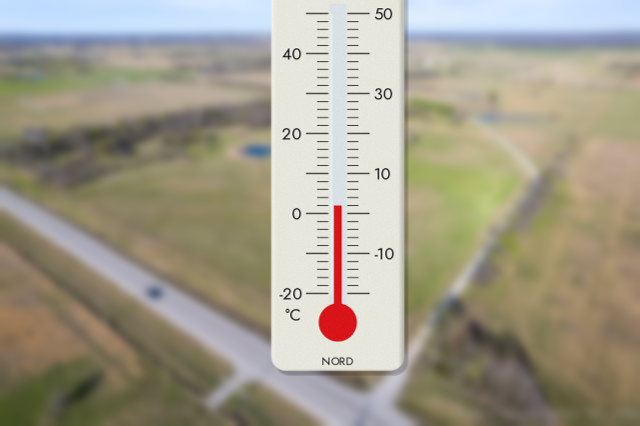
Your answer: 2,°C
